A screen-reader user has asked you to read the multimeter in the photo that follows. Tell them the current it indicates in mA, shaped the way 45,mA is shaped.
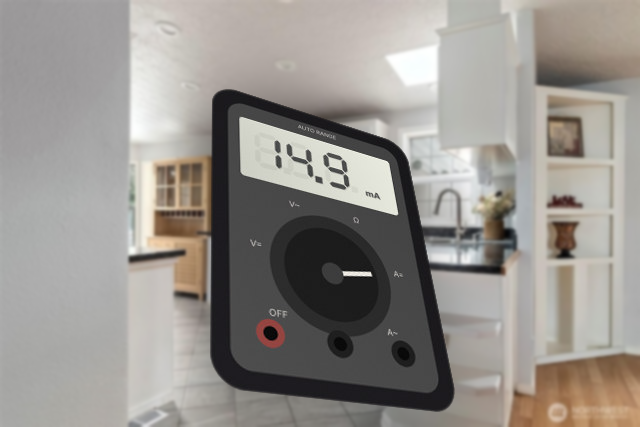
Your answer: 14.9,mA
